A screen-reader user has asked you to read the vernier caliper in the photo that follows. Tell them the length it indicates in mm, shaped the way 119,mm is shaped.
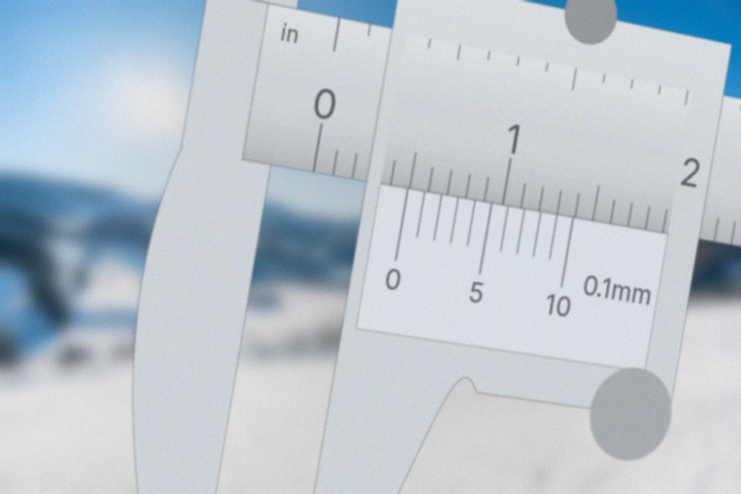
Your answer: 4.9,mm
